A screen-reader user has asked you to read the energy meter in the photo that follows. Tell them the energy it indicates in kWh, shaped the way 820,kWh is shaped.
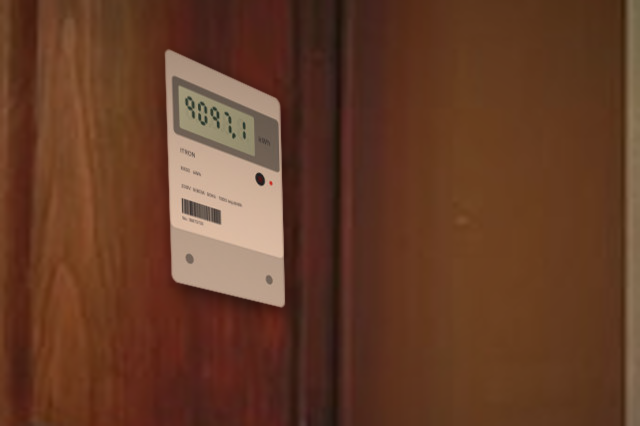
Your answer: 9097.1,kWh
